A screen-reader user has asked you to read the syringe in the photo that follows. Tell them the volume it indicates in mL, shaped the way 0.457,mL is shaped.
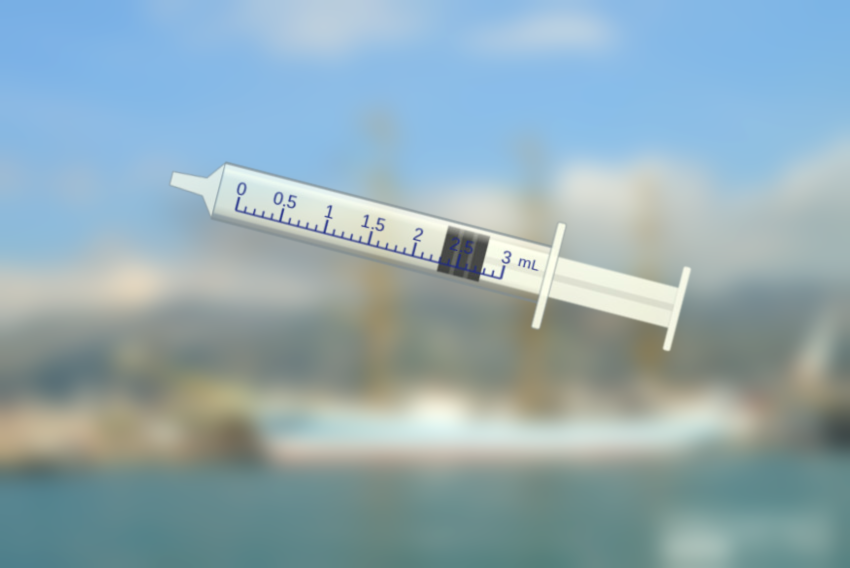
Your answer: 2.3,mL
